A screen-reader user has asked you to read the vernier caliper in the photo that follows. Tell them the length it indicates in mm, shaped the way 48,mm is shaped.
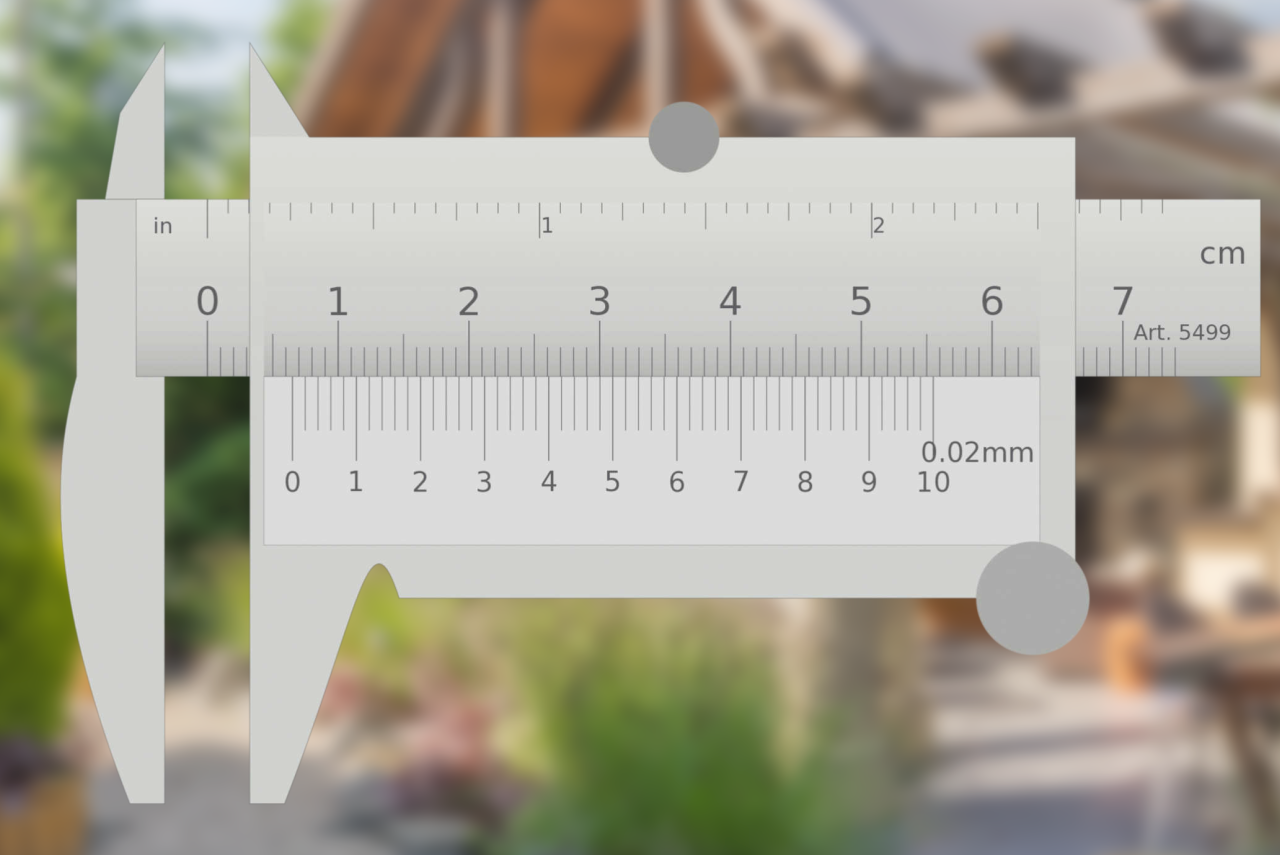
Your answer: 6.5,mm
